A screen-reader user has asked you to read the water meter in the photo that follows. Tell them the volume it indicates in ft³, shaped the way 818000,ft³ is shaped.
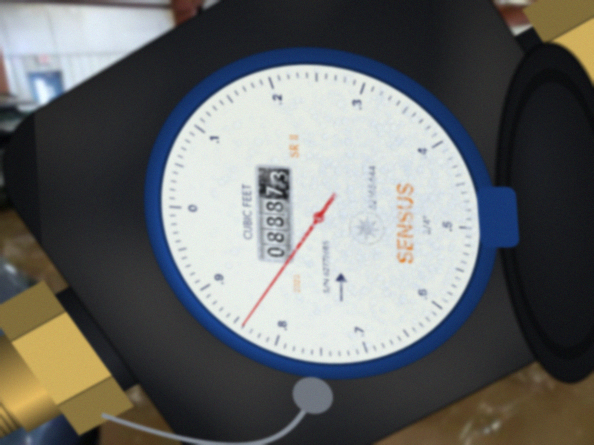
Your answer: 88872.84,ft³
